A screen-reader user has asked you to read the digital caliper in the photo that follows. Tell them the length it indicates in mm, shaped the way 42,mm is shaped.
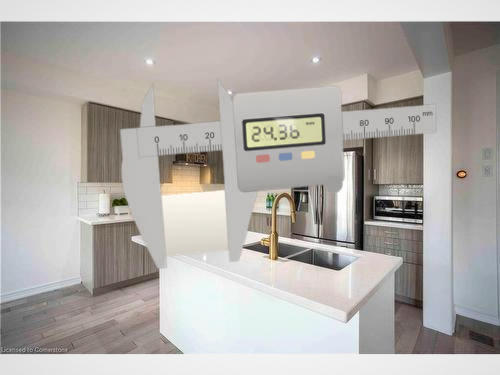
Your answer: 24.36,mm
